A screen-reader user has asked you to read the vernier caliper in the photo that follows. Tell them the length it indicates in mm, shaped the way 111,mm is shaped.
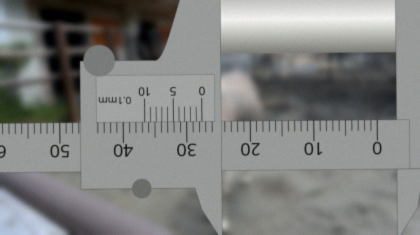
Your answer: 27.6,mm
